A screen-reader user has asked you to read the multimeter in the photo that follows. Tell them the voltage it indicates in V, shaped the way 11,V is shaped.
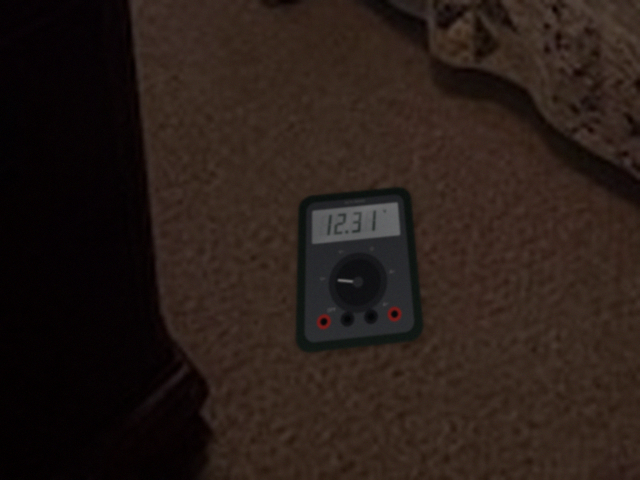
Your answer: 12.31,V
